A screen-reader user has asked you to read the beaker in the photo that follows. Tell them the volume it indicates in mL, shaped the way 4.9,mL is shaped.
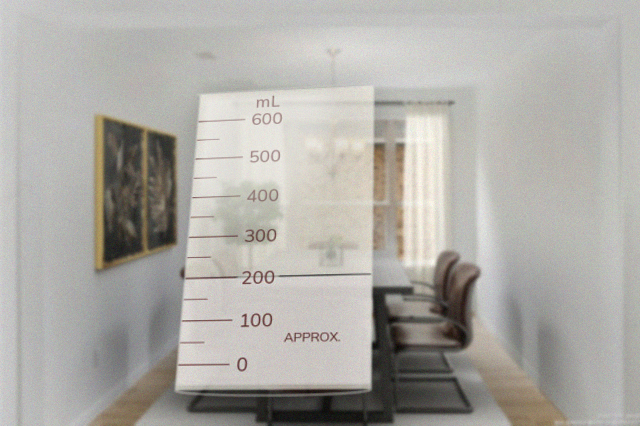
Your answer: 200,mL
